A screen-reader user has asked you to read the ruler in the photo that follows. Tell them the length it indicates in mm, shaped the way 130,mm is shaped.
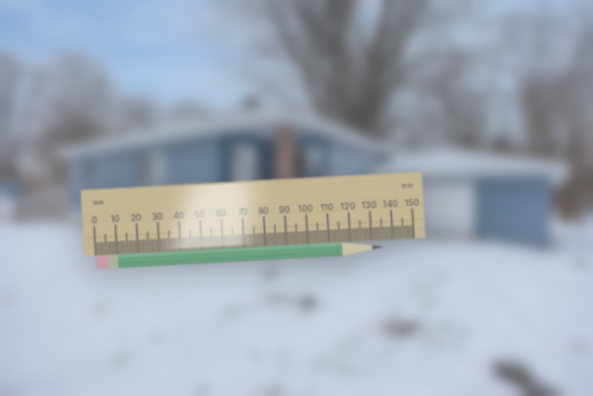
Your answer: 135,mm
